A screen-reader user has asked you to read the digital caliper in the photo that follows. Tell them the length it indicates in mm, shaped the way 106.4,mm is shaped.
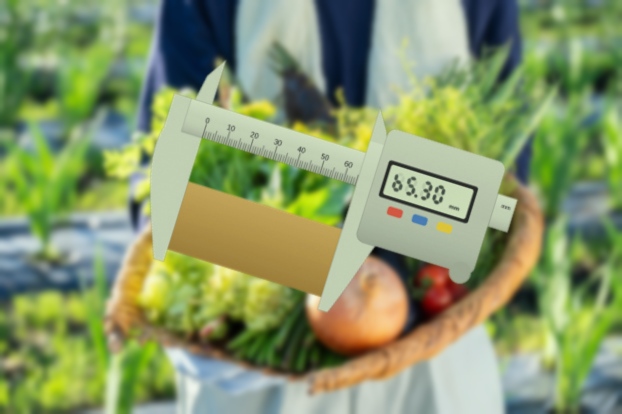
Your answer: 65.30,mm
